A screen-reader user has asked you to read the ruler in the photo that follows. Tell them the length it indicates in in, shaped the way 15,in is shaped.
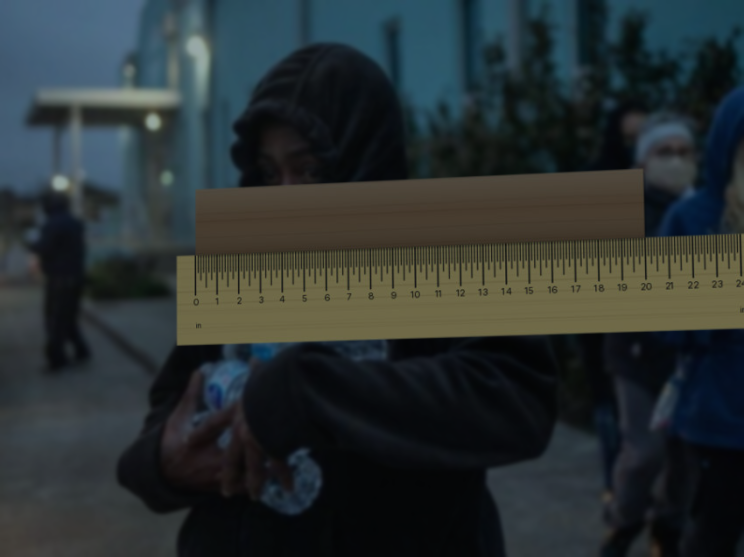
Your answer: 20,in
